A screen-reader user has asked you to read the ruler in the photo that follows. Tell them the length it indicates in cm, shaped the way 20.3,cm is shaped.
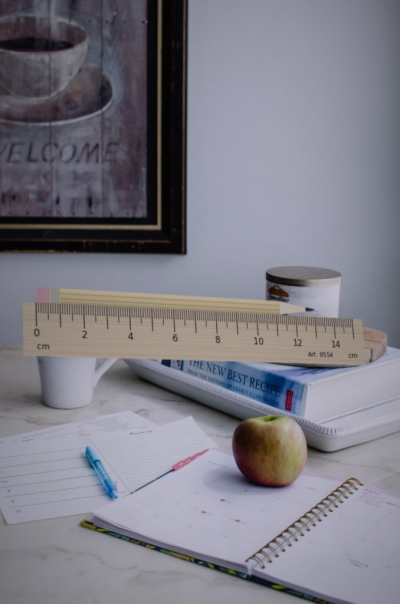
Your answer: 13,cm
